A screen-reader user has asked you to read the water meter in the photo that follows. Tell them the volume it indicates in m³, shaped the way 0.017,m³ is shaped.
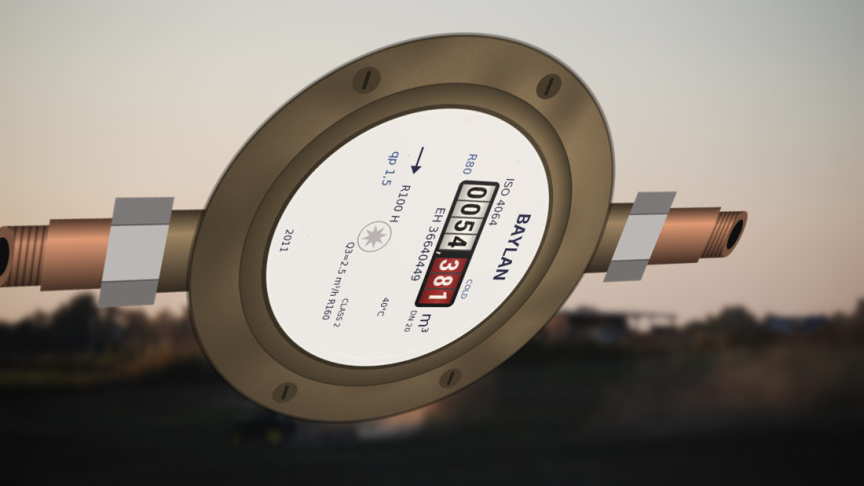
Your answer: 54.381,m³
